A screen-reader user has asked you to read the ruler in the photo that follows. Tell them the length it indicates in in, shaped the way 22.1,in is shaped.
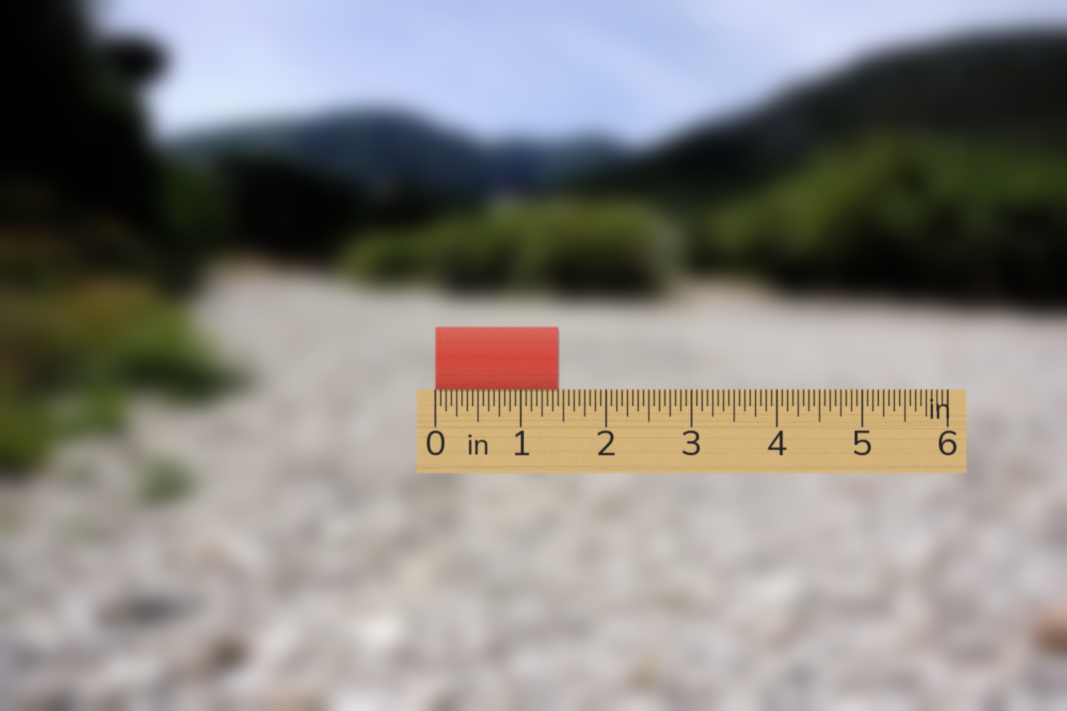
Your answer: 1.4375,in
